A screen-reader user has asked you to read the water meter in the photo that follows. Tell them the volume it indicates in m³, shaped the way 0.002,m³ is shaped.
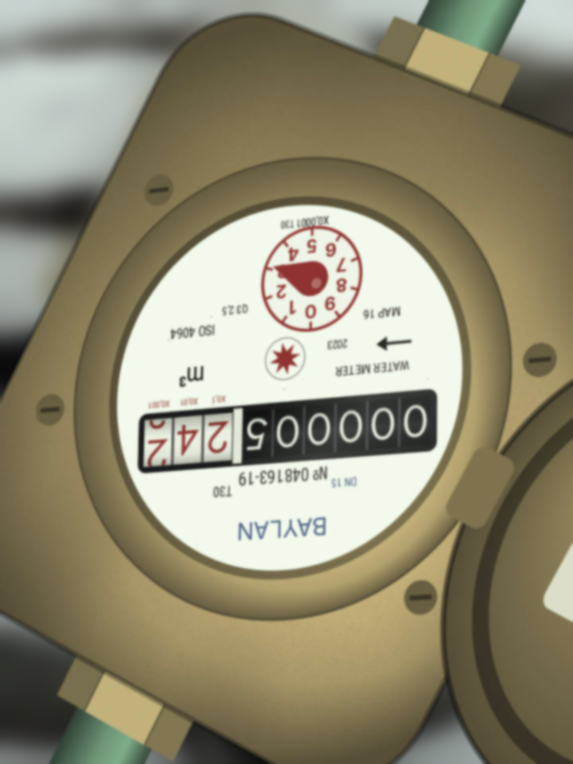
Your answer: 5.2423,m³
